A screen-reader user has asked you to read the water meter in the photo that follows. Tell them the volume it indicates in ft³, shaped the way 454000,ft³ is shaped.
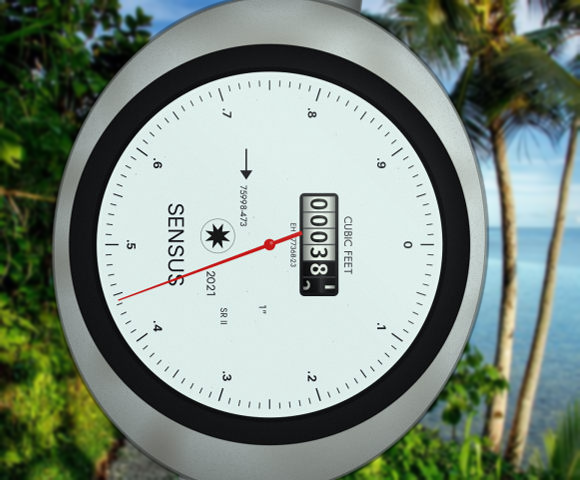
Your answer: 381.44,ft³
